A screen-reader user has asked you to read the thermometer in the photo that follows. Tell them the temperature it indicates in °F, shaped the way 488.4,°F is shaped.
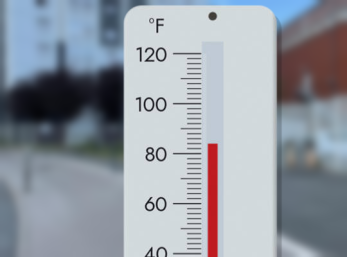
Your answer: 84,°F
